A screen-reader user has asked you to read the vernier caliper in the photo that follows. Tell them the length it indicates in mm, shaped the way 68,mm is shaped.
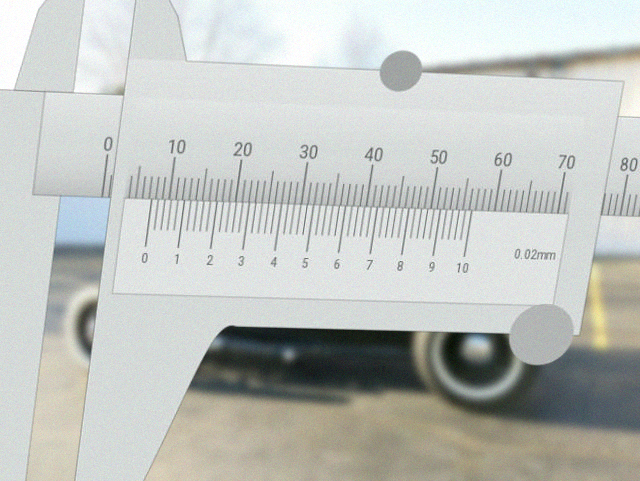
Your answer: 7.4,mm
